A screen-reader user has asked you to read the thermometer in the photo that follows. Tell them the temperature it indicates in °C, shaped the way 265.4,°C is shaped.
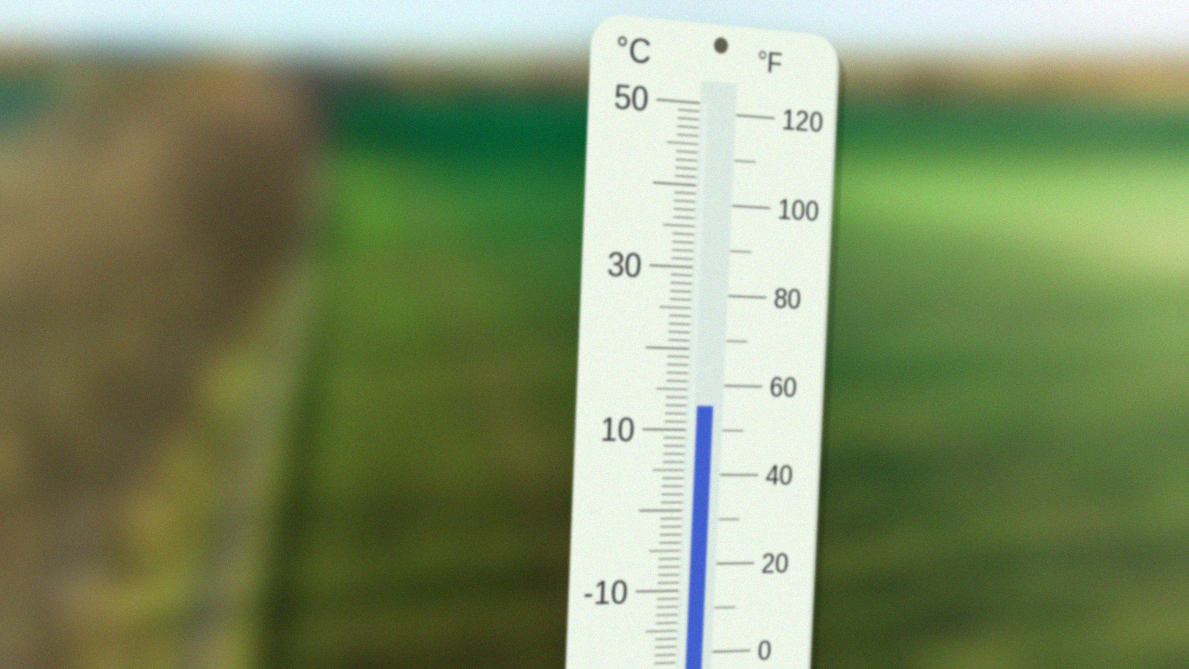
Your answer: 13,°C
